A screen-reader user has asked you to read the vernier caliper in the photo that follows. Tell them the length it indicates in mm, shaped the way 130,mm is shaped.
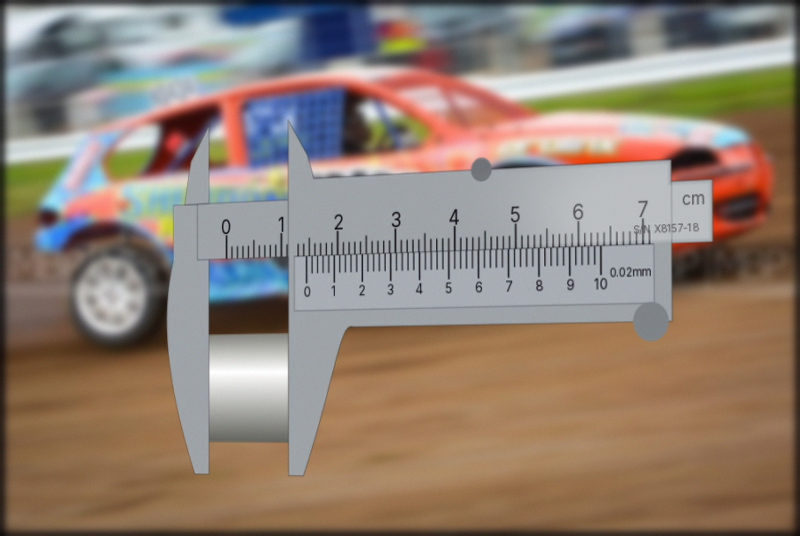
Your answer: 14.5,mm
